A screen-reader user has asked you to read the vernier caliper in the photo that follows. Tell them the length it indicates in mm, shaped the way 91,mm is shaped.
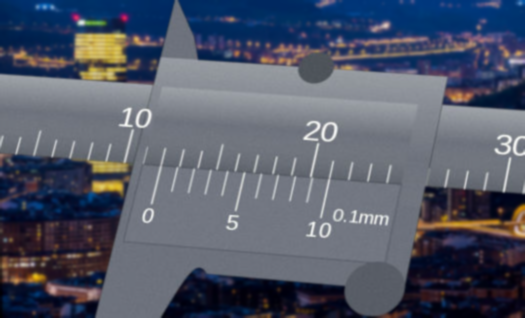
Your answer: 12.0,mm
